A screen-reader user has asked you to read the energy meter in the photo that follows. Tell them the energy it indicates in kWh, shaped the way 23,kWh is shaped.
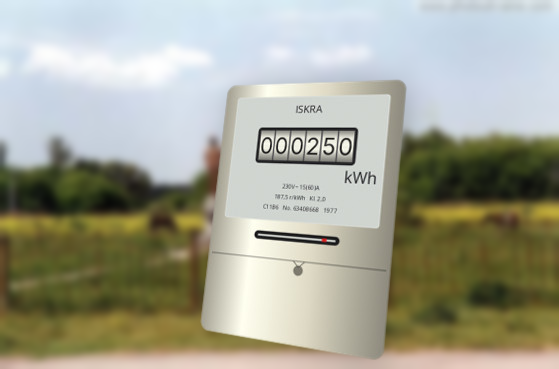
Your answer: 250,kWh
